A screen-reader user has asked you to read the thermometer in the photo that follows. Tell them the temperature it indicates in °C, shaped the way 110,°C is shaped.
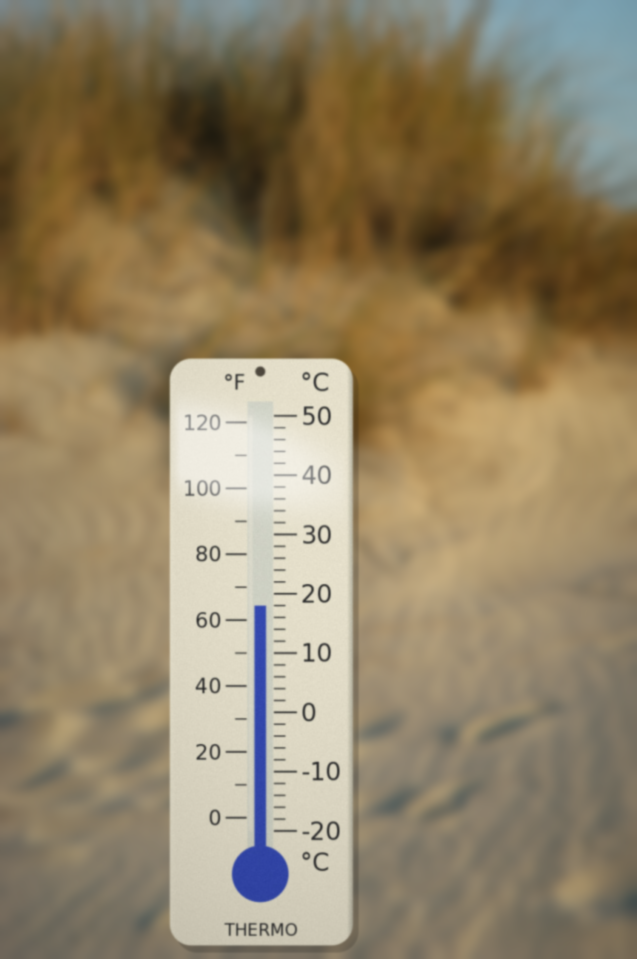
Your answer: 18,°C
